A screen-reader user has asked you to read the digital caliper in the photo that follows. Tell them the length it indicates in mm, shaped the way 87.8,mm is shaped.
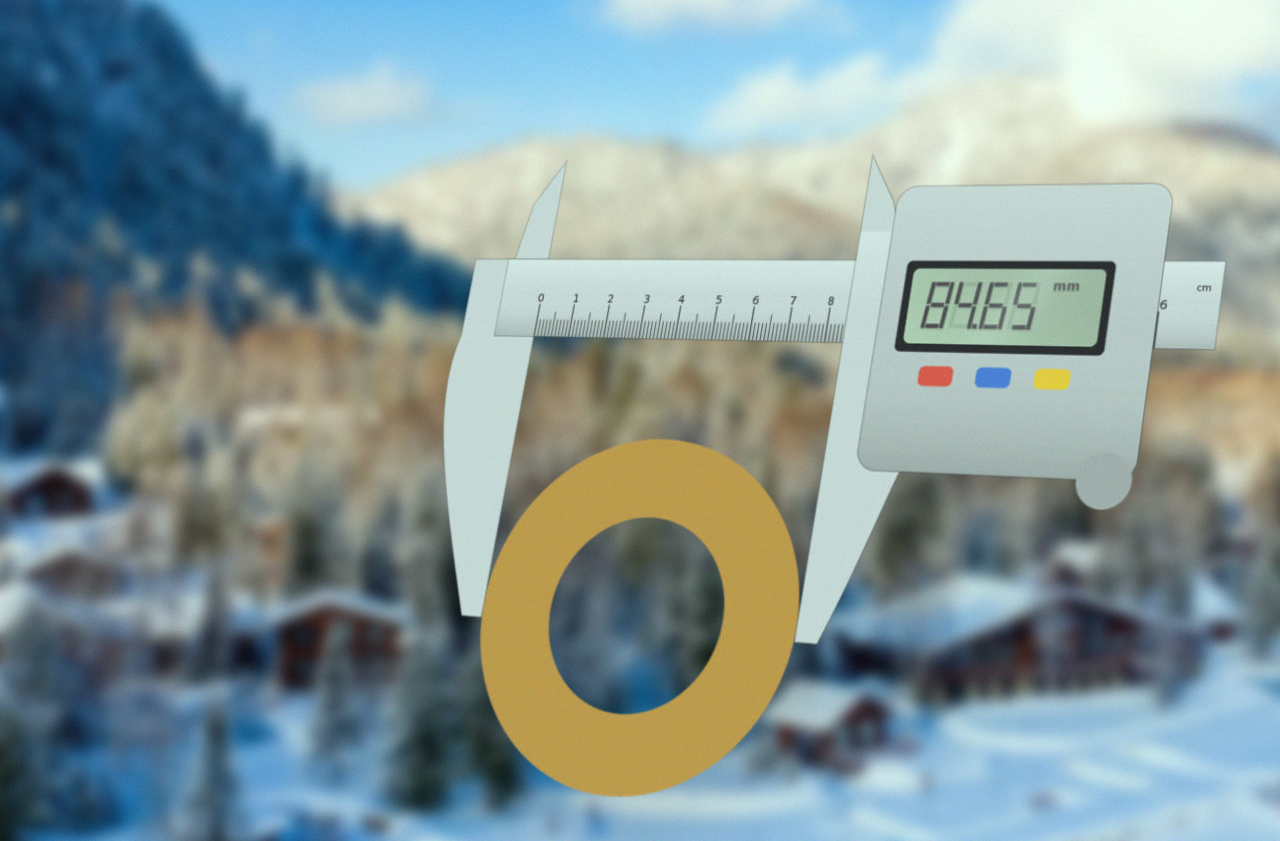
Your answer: 84.65,mm
